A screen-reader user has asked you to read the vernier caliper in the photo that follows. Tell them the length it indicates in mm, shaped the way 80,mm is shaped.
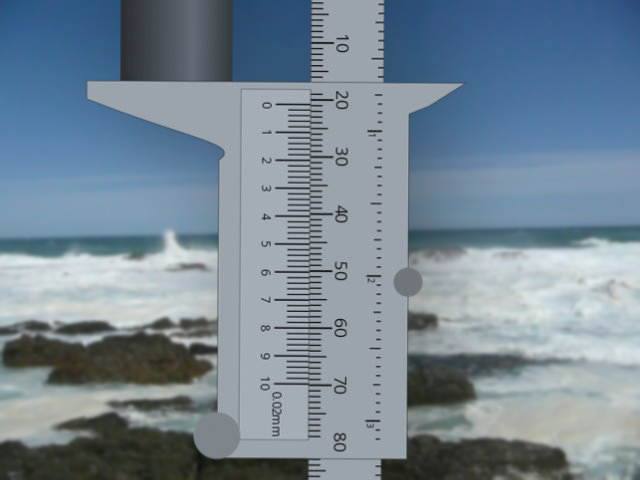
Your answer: 20.8,mm
